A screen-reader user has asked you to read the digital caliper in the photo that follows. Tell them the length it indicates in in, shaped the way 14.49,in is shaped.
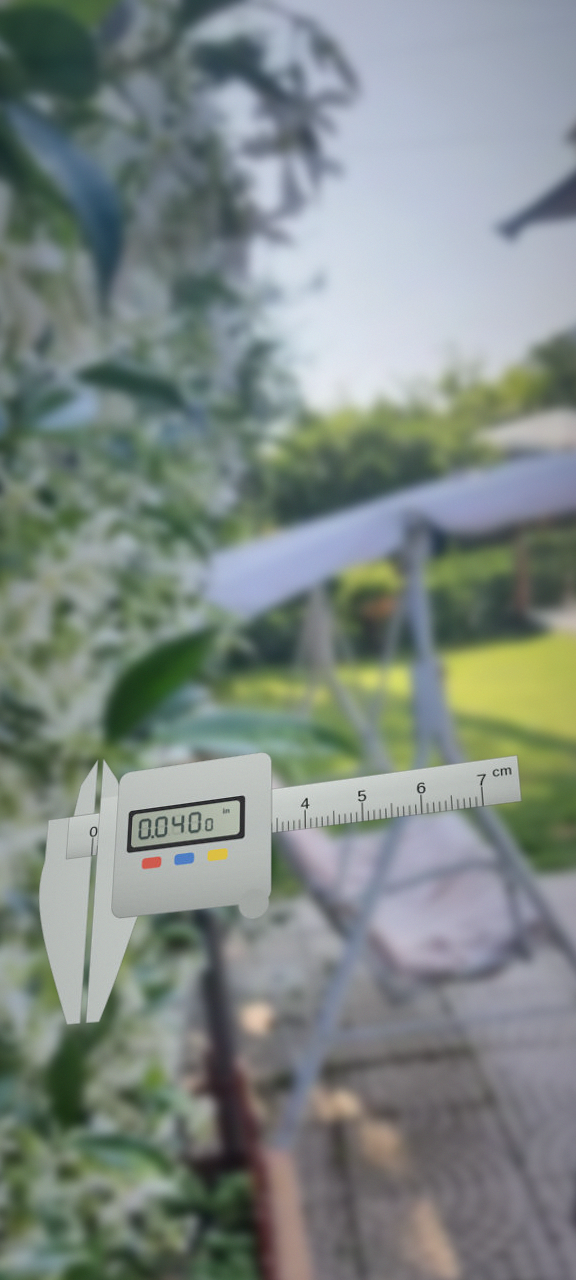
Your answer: 0.0400,in
